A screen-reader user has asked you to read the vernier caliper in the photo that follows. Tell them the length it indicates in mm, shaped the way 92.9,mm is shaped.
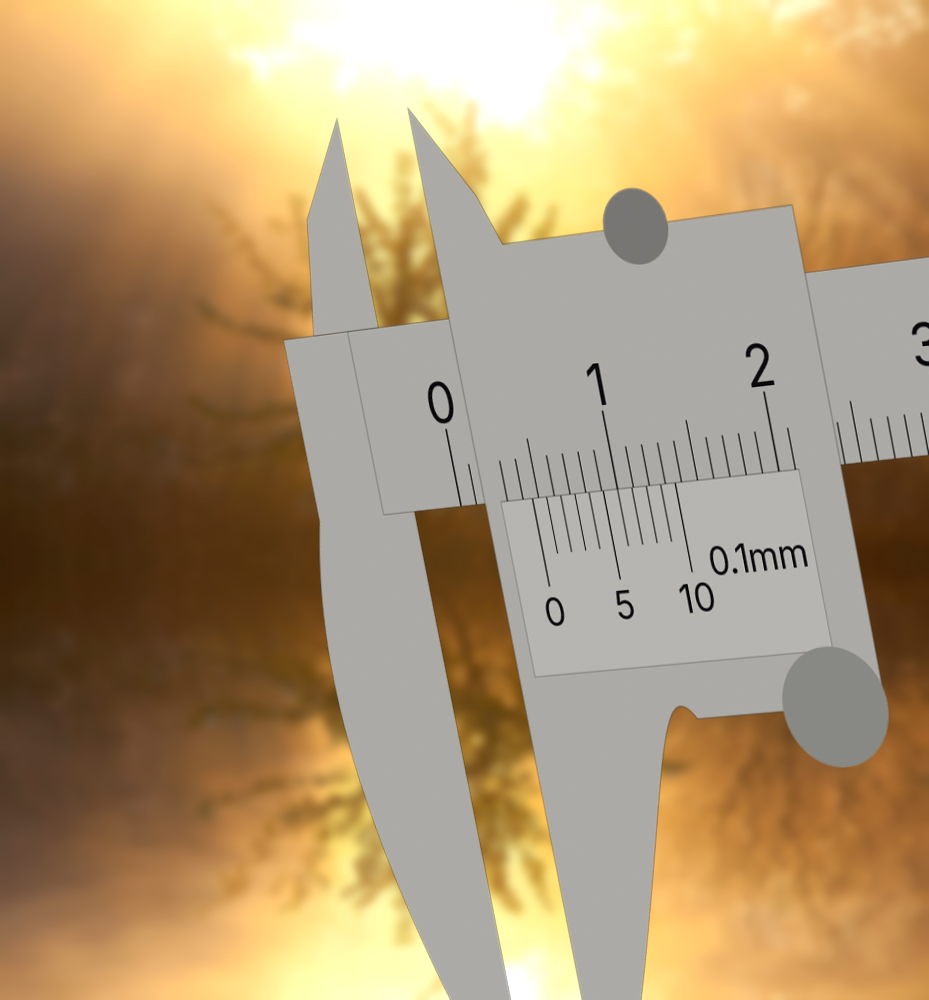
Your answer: 4.6,mm
